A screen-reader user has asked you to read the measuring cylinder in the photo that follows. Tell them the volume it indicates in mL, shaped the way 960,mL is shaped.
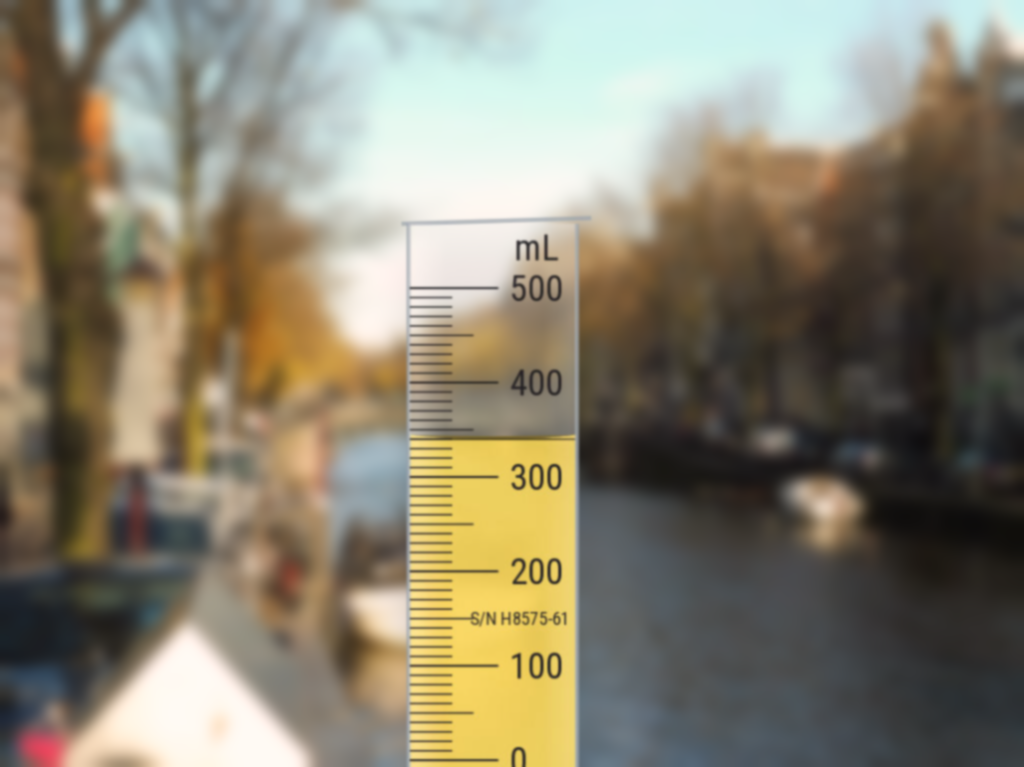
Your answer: 340,mL
